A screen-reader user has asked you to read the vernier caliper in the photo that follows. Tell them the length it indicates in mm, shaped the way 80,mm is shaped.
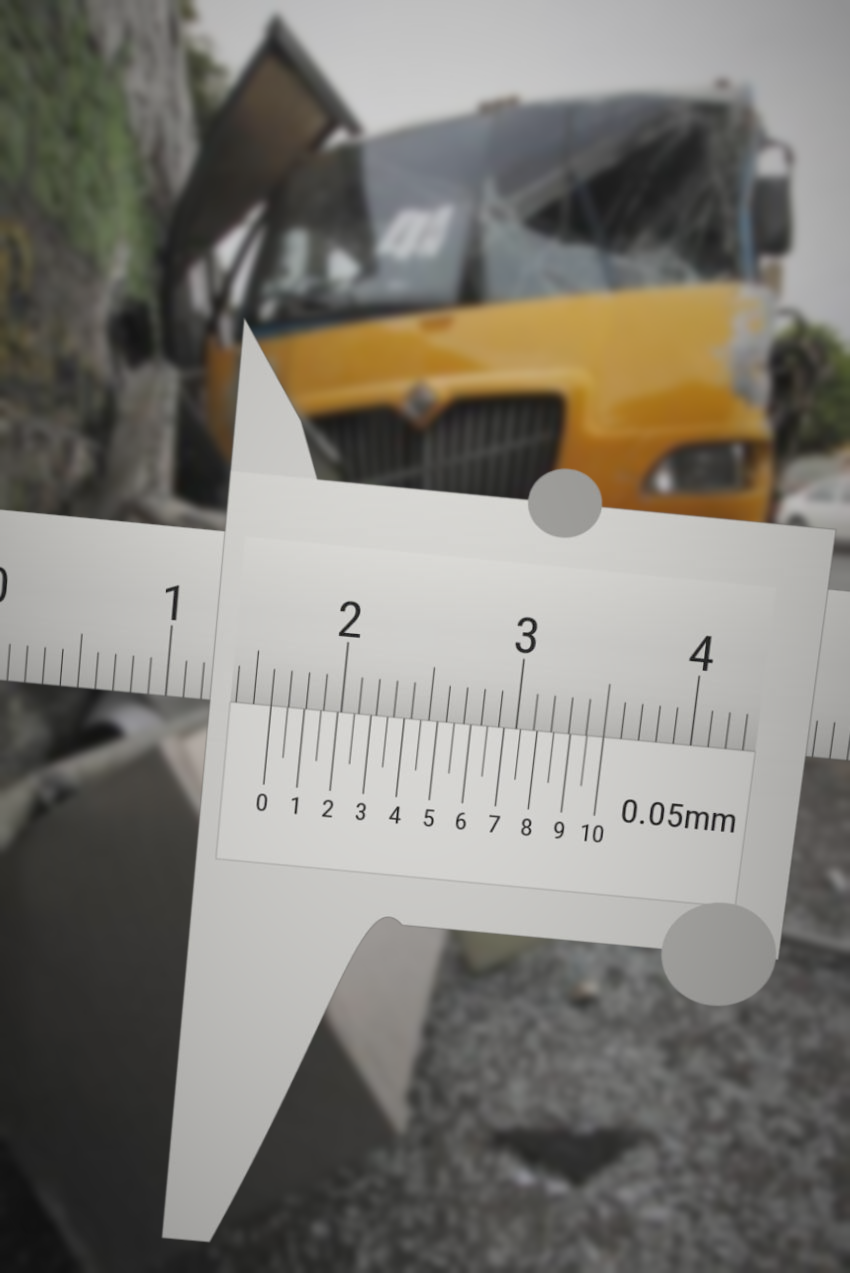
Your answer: 16.0,mm
